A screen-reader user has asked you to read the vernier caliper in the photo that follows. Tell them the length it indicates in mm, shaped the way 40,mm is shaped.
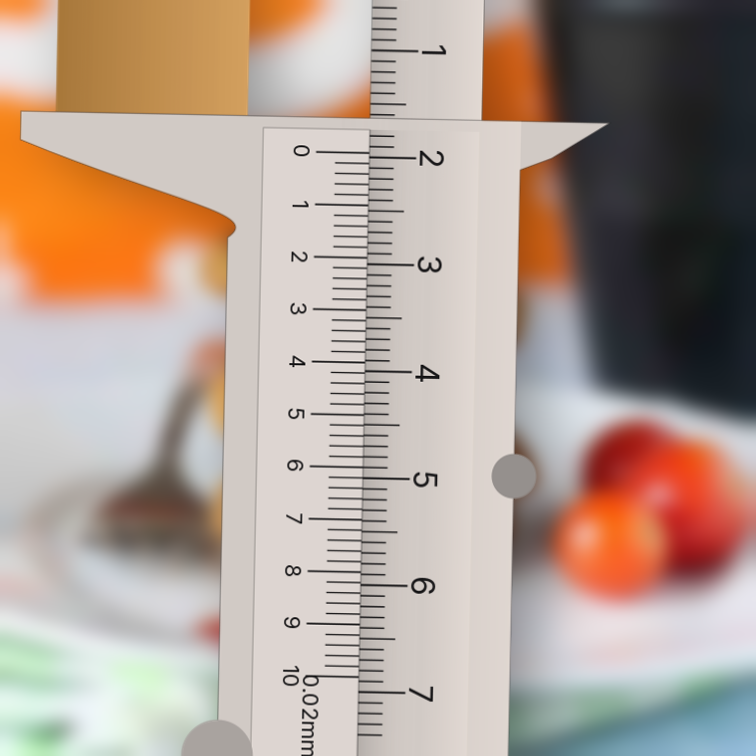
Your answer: 19.6,mm
